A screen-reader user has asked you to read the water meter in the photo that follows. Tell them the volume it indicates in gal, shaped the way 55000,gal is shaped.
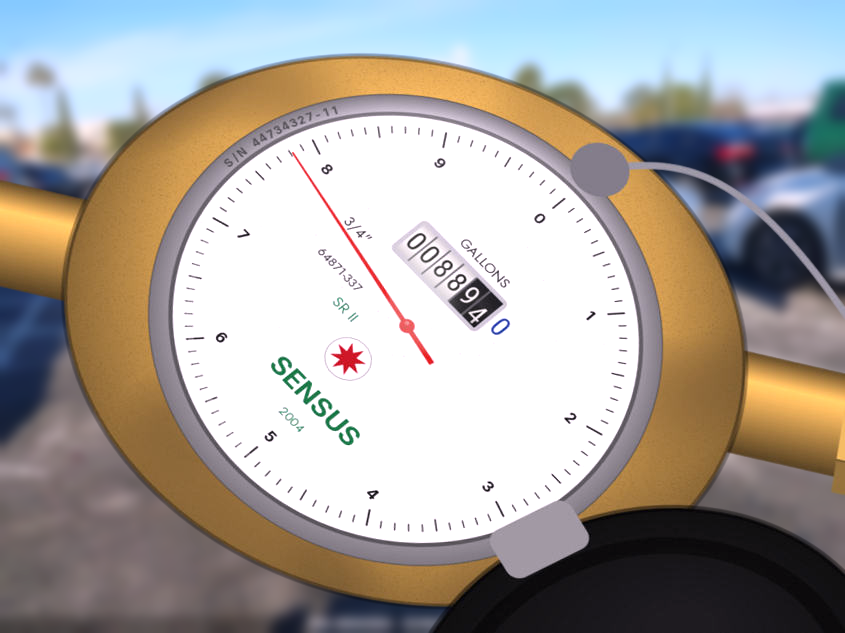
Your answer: 88937.8,gal
